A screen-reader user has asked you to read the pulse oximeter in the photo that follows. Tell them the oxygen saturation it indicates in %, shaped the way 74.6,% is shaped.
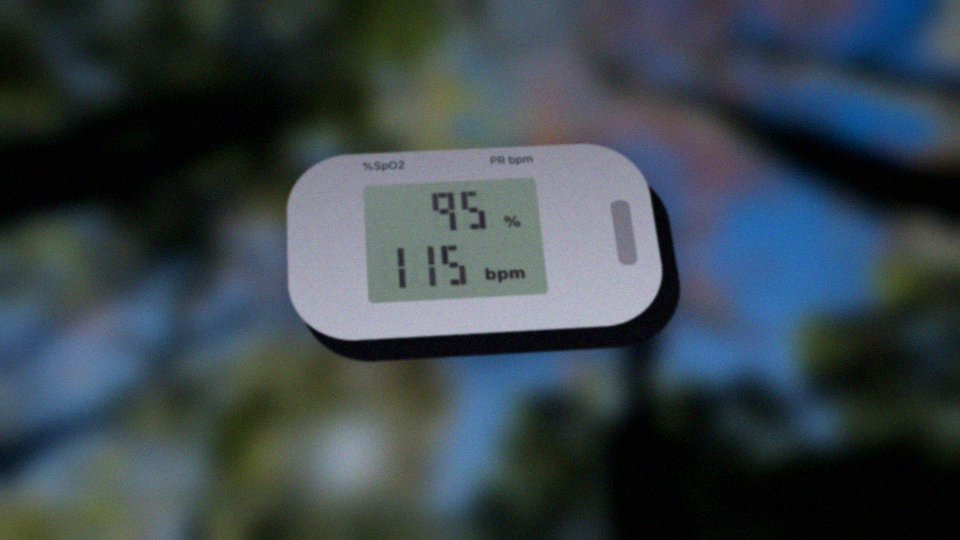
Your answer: 95,%
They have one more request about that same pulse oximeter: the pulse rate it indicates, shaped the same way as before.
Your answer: 115,bpm
